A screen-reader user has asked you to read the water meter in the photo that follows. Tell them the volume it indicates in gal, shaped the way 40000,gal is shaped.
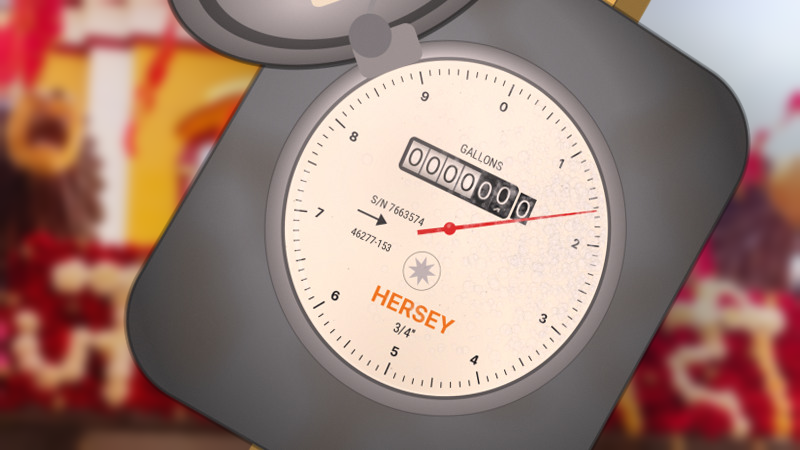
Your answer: 1.6,gal
